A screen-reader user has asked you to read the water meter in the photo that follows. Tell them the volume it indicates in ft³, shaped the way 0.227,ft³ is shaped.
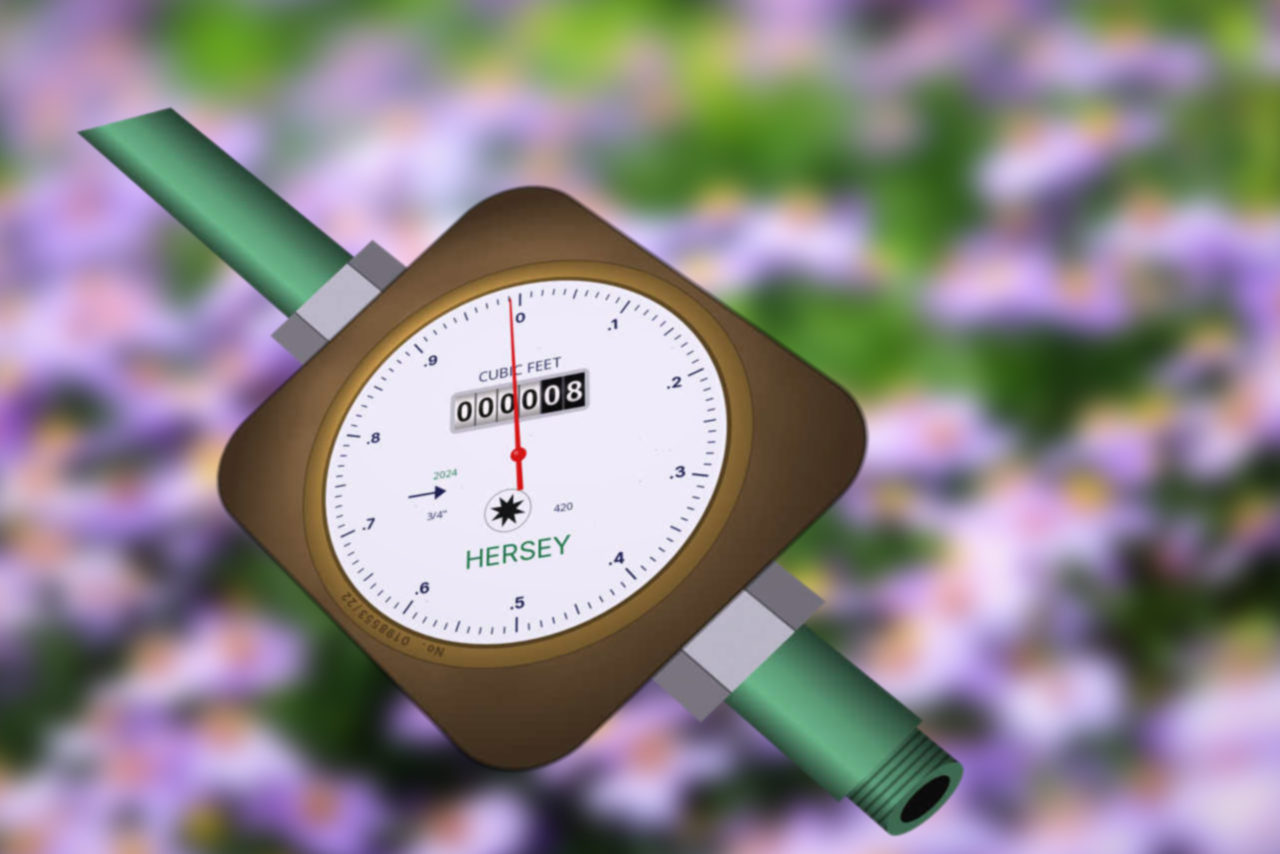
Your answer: 7.99,ft³
